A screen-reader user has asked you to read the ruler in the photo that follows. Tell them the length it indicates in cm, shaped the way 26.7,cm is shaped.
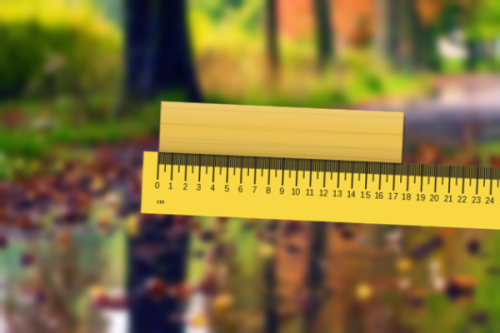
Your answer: 17.5,cm
